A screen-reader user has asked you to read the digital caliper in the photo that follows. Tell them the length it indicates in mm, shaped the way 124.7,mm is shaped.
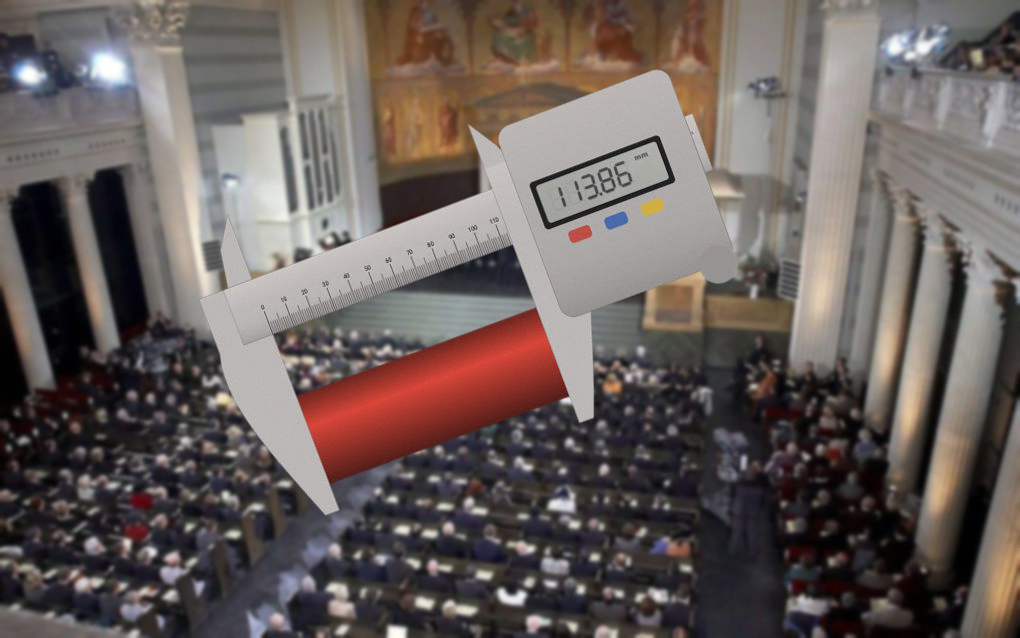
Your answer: 113.86,mm
